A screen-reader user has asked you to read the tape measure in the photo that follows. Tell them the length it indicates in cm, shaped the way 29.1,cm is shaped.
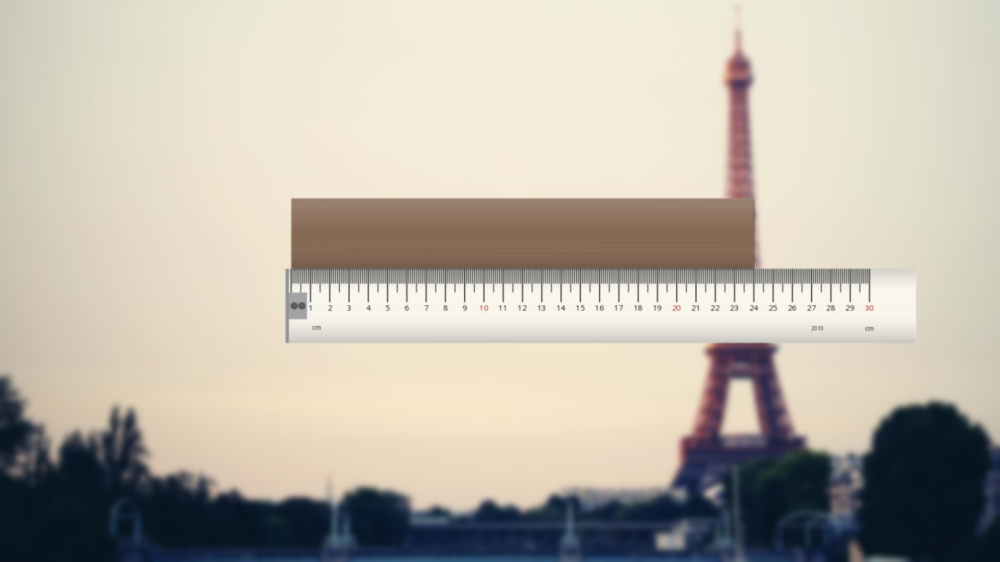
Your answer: 24,cm
